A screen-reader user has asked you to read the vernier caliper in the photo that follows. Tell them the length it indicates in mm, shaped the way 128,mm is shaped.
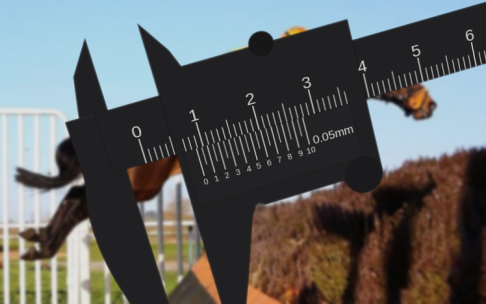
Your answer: 8.8,mm
